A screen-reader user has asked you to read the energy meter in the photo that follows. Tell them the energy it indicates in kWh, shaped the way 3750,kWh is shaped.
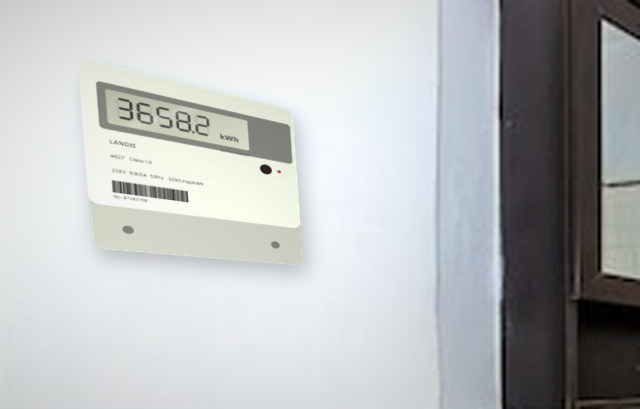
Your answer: 3658.2,kWh
